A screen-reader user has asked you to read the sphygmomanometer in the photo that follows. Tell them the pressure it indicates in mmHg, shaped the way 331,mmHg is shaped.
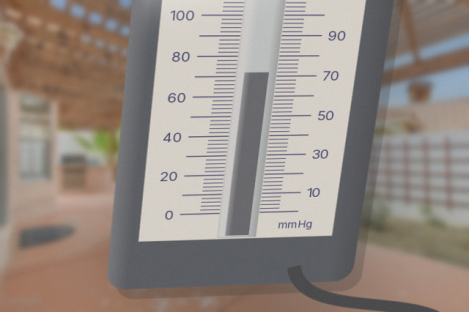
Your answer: 72,mmHg
